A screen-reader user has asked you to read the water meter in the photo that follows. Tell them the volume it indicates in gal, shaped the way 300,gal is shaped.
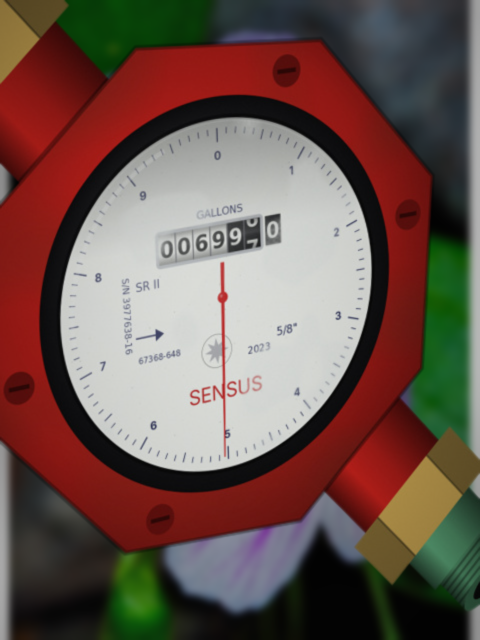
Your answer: 69965.0,gal
